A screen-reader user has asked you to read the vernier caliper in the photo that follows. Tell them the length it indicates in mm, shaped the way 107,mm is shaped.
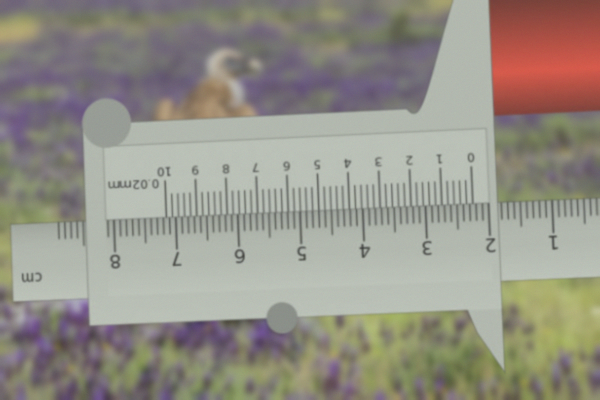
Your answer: 22.5,mm
